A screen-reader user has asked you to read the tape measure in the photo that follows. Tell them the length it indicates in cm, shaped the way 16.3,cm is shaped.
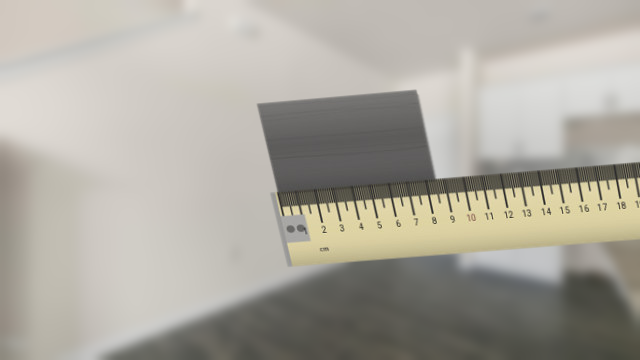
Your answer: 8.5,cm
